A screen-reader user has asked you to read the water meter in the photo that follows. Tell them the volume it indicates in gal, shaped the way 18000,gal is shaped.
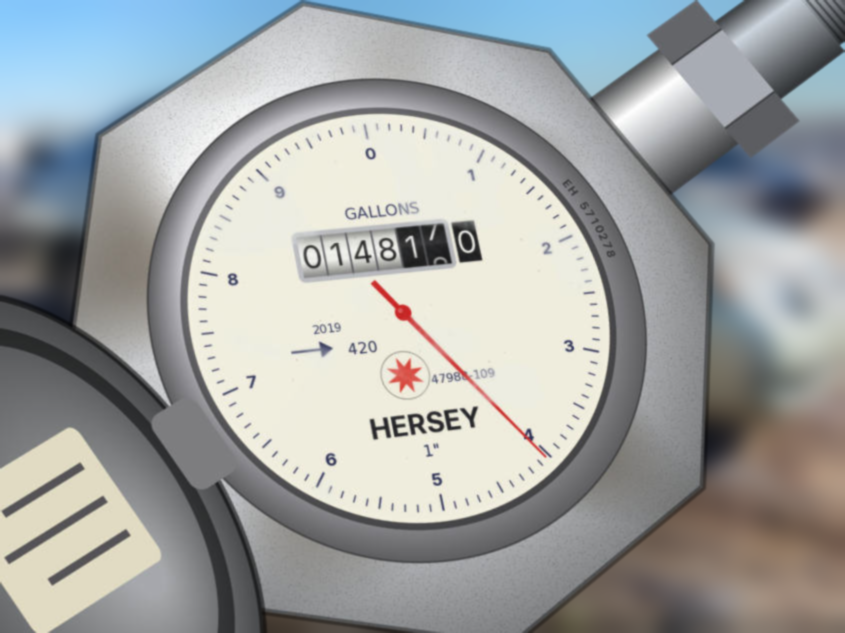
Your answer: 148174.0,gal
